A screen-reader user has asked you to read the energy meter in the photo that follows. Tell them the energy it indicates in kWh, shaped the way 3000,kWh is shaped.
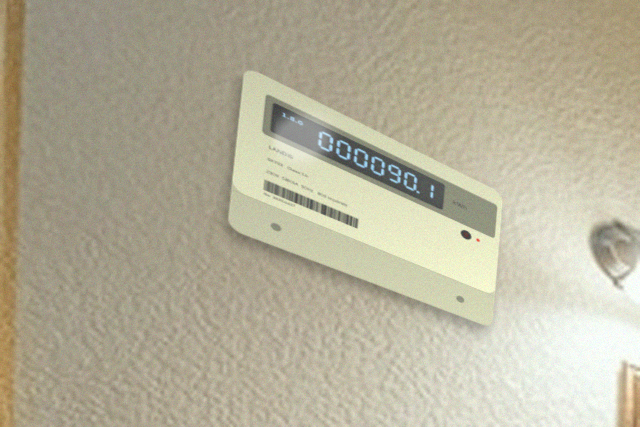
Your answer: 90.1,kWh
